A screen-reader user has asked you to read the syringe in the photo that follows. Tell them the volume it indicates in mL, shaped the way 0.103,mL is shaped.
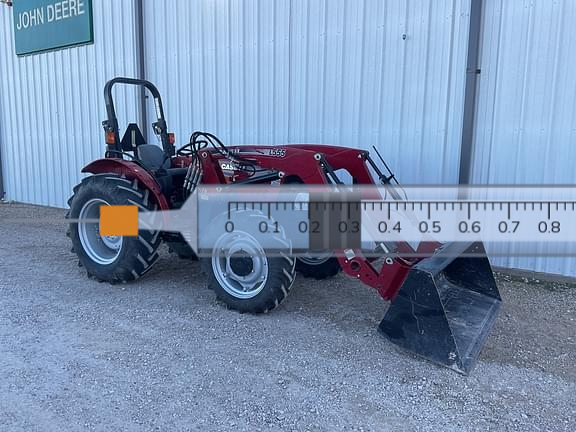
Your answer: 0.2,mL
